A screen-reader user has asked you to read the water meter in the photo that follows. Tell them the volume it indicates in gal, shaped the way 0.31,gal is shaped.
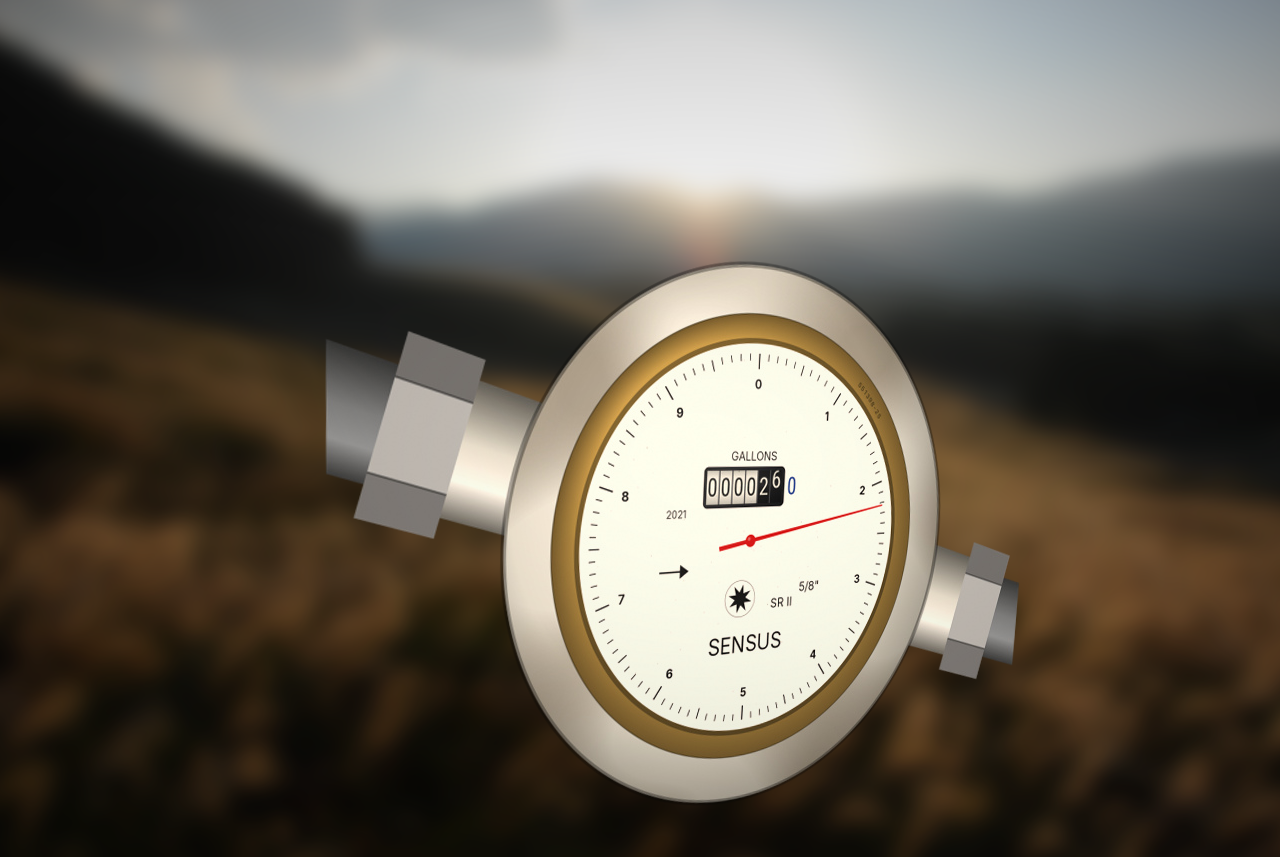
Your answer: 262.2,gal
